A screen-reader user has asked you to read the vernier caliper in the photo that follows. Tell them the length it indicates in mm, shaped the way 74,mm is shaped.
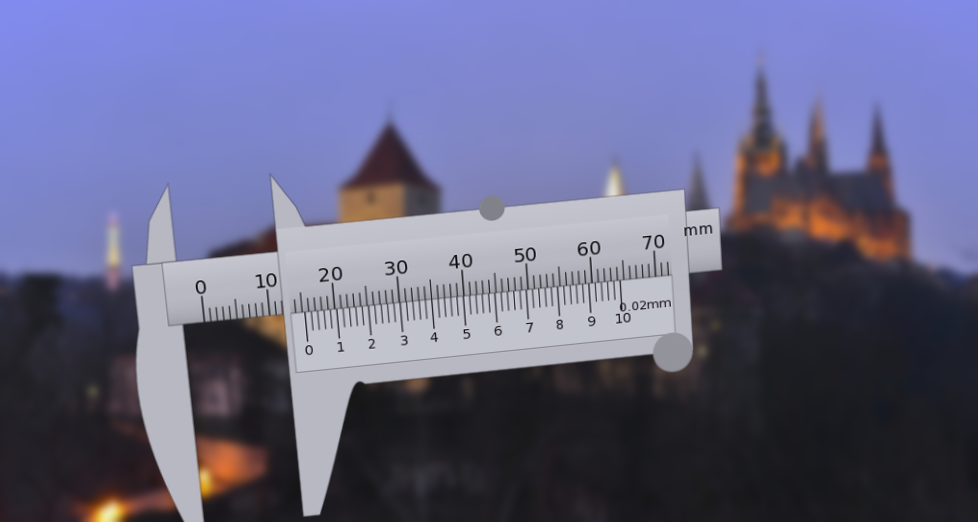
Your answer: 15.4,mm
